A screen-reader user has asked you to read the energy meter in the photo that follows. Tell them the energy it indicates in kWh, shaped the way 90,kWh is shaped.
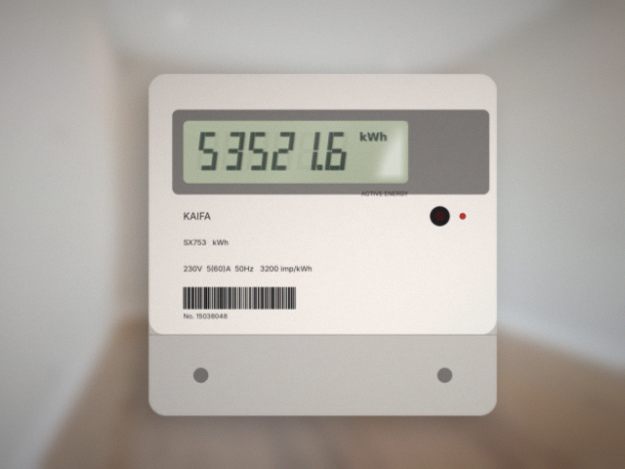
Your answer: 53521.6,kWh
